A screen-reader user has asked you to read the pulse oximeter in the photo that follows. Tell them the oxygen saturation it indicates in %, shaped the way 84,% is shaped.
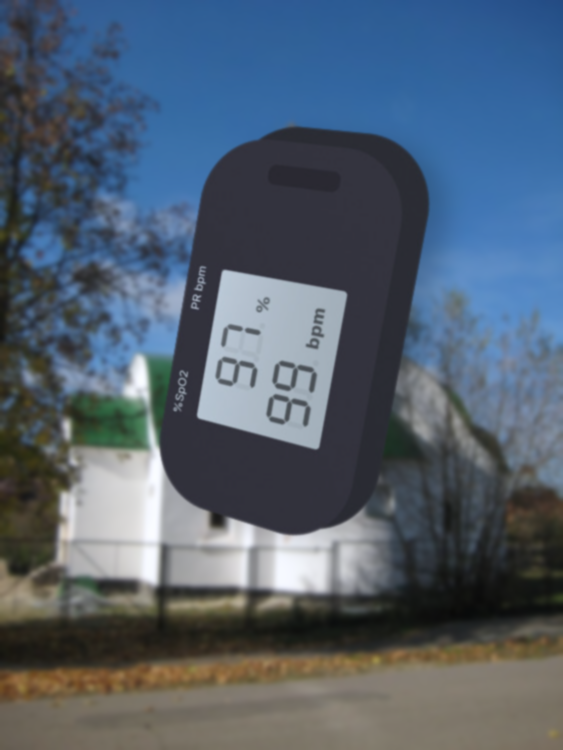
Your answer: 97,%
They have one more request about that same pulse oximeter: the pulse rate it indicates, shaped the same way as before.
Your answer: 99,bpm
